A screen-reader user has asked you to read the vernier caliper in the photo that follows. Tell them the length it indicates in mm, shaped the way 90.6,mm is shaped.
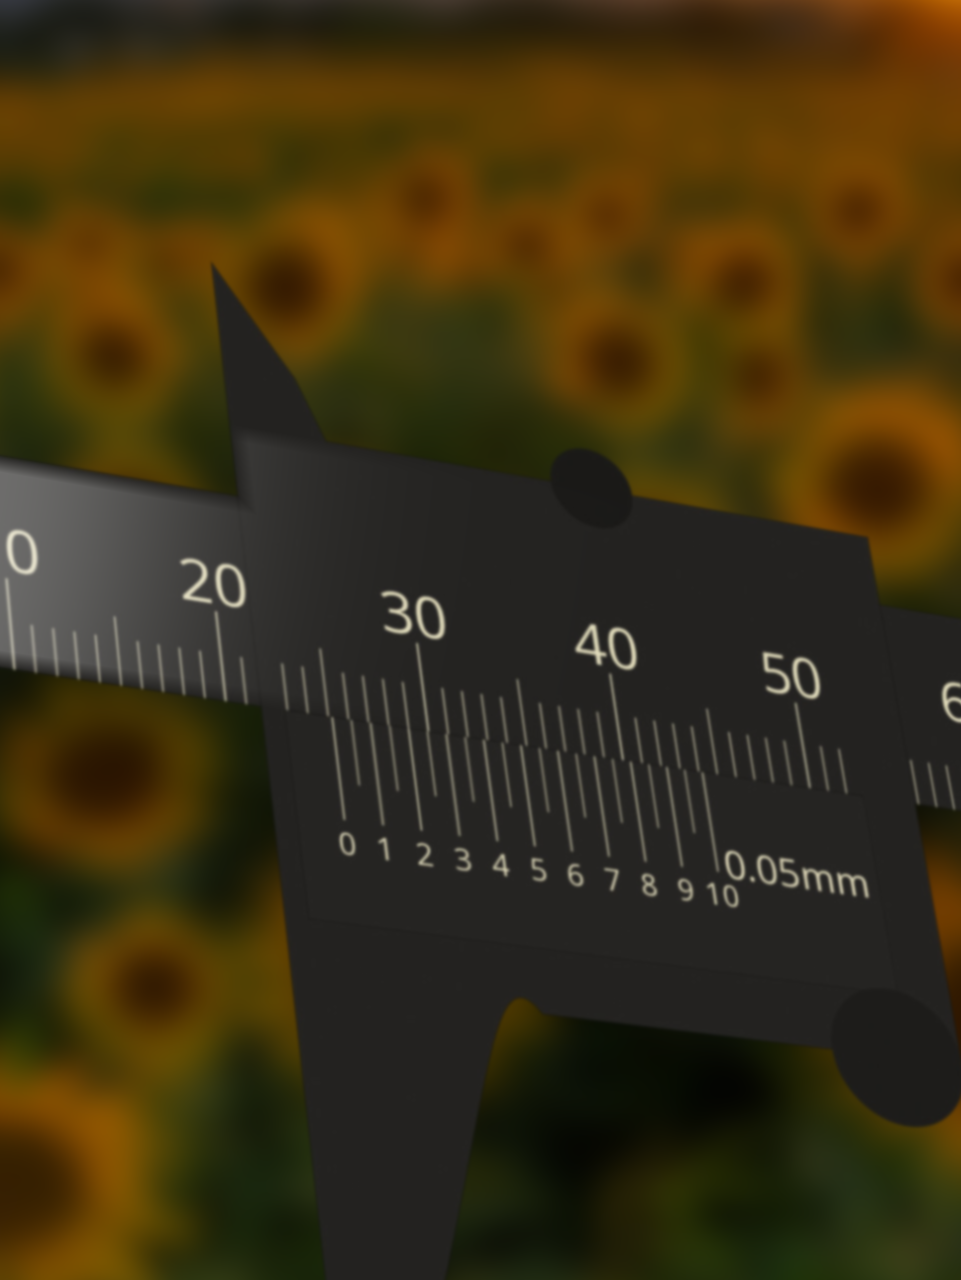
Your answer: 25.2,mm
